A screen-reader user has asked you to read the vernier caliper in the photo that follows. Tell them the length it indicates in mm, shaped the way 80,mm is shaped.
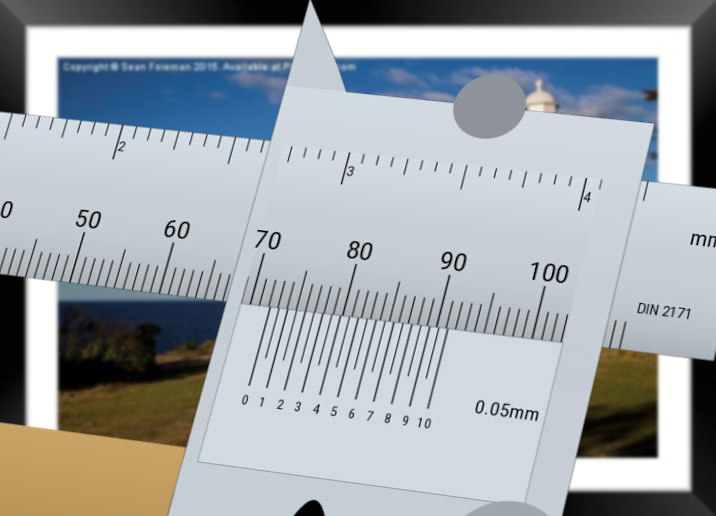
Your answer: 72.2,mm
